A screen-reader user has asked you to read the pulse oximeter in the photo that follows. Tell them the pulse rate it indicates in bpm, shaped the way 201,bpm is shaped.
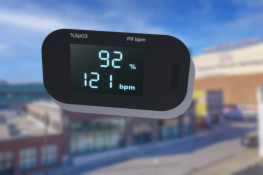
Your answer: 121,bpm
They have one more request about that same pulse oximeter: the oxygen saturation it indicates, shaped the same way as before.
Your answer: 92,%
